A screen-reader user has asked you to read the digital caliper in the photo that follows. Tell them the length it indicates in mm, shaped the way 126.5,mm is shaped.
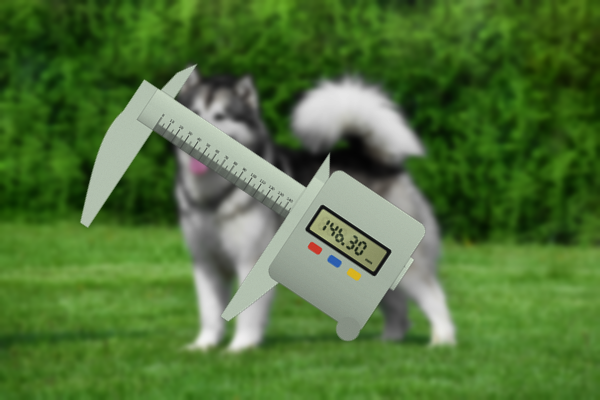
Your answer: 146.30,mm
